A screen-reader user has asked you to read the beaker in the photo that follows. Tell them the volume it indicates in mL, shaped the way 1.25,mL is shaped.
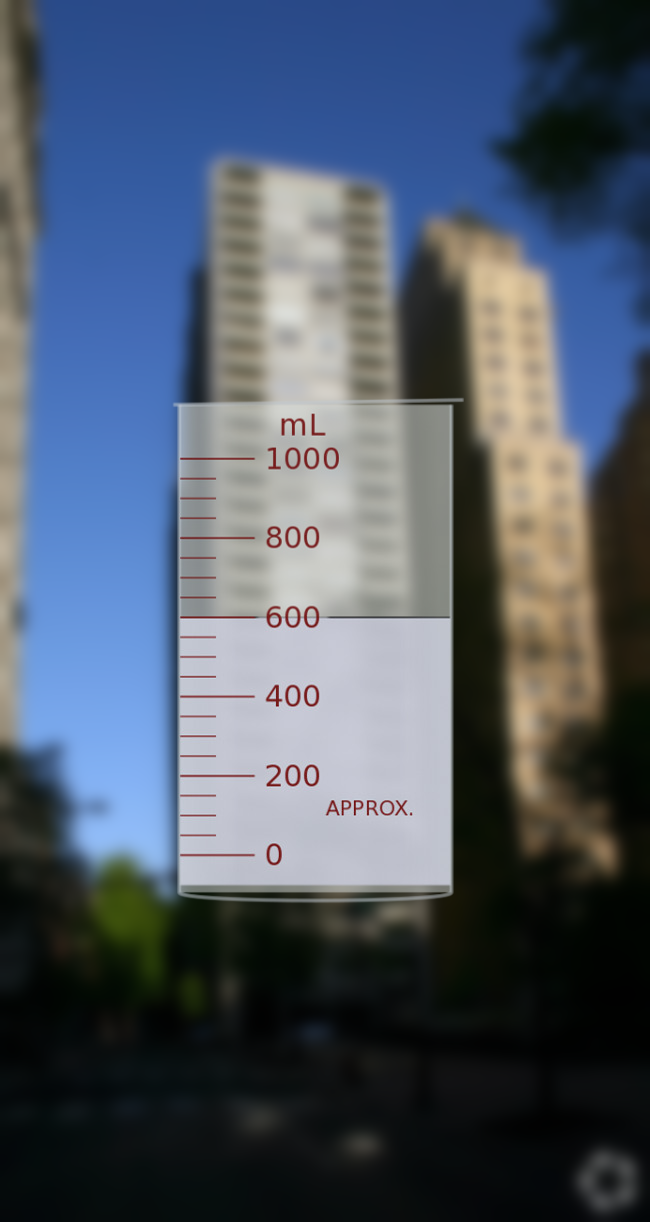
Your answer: 600,mL
